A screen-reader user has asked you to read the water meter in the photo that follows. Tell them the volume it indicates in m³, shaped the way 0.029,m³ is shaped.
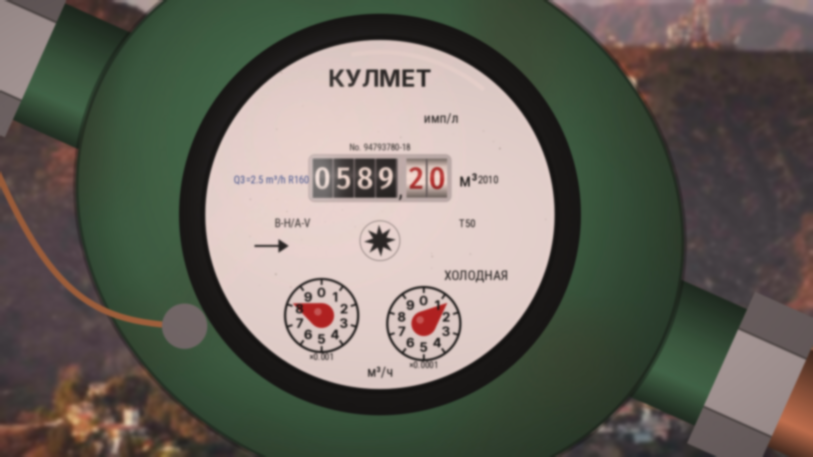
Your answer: 589.2081,m³
